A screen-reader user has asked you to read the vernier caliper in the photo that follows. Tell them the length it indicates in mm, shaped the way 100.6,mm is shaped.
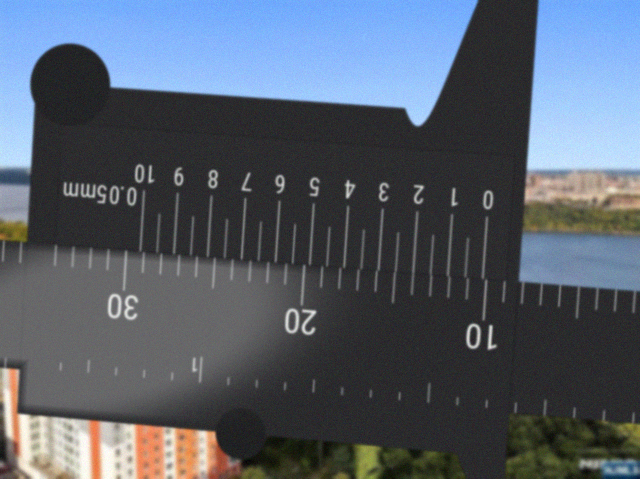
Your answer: 10.2,mm
